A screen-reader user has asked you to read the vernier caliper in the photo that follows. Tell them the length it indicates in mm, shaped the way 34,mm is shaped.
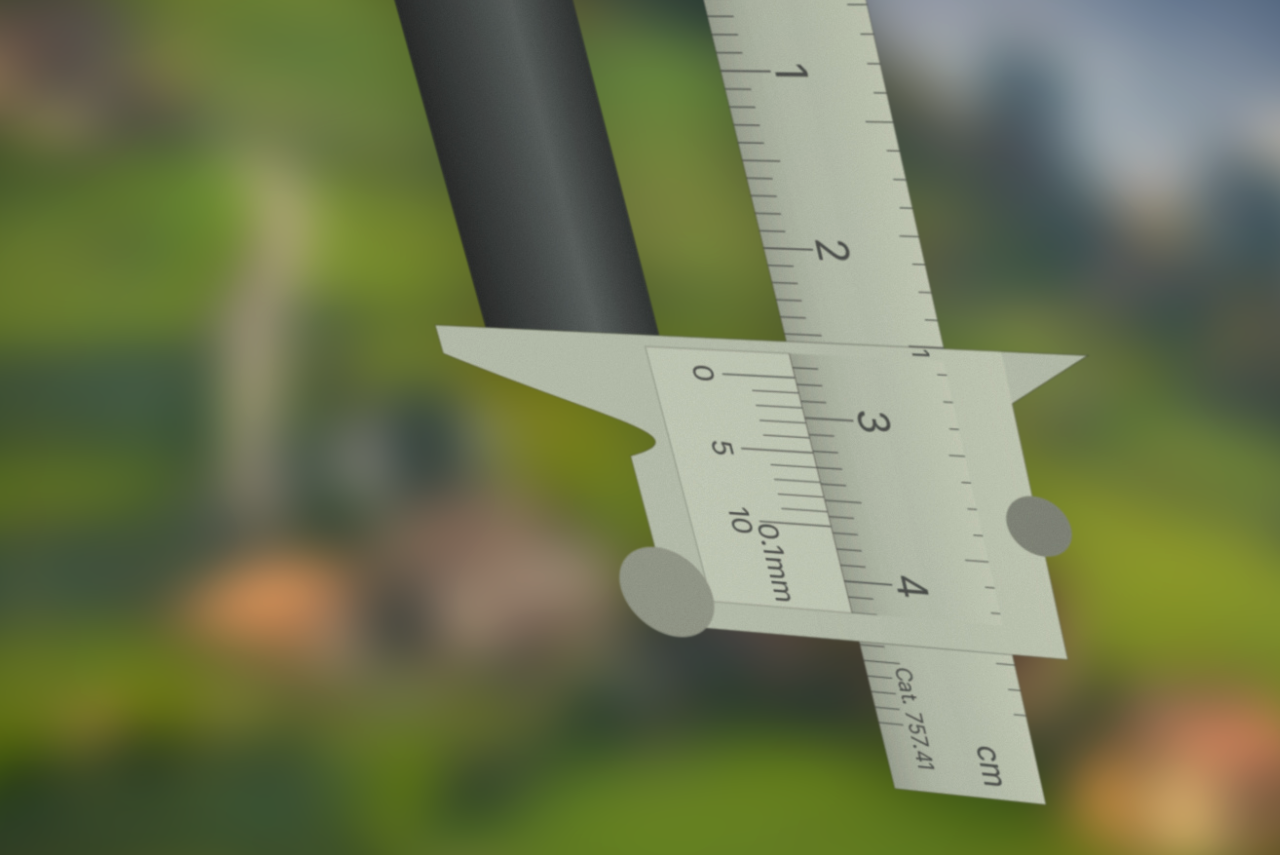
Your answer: 27.6,mm
